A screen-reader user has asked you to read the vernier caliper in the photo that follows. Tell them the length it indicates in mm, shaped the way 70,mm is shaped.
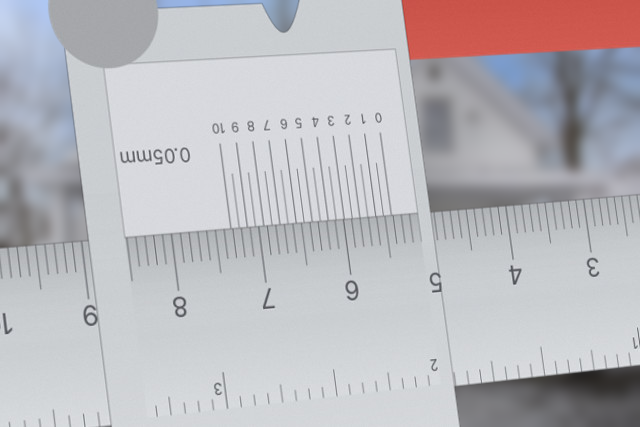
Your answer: 54.2,mm
